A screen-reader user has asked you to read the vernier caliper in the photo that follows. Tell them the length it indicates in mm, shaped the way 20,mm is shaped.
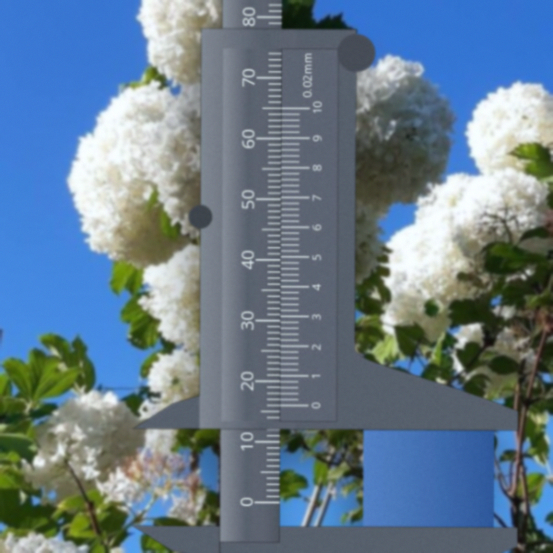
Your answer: 16.0,mm
